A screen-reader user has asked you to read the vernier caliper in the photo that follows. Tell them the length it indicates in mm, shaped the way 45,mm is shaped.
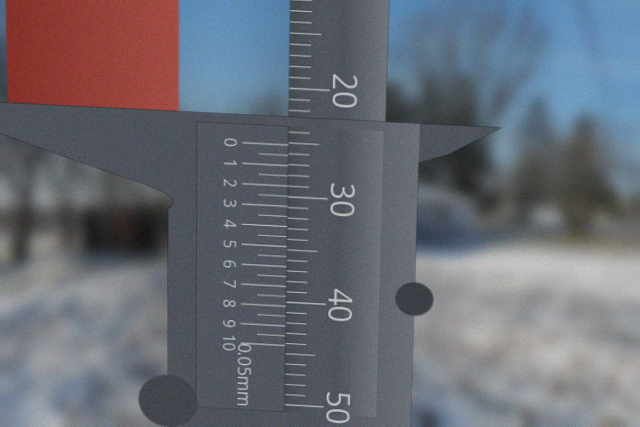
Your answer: 25.2,mm
